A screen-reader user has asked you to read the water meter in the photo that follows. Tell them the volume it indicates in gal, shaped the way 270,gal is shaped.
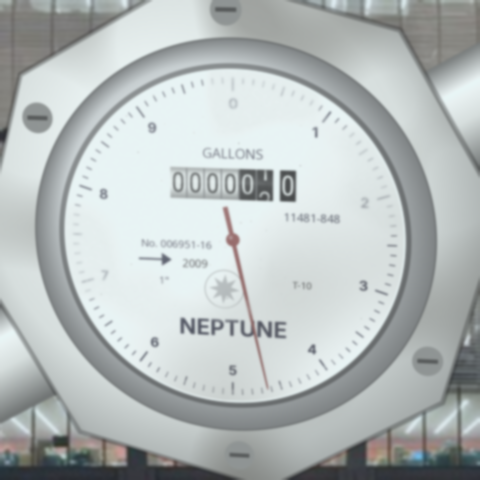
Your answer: 14.6,gal
